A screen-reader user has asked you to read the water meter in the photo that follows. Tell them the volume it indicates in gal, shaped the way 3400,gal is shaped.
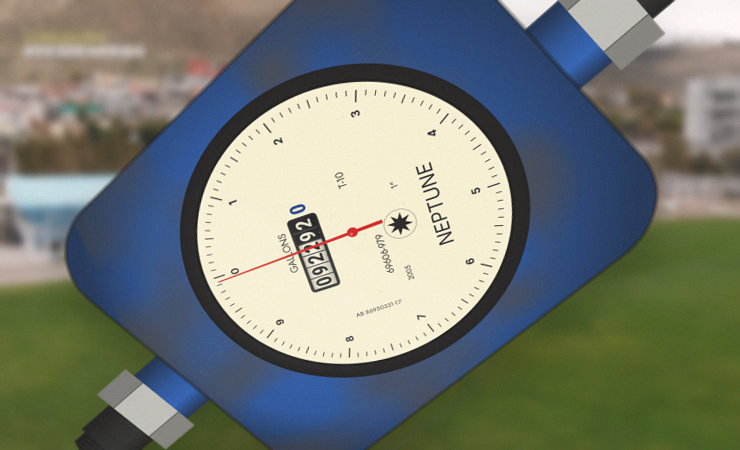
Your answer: 922919.9,gal
